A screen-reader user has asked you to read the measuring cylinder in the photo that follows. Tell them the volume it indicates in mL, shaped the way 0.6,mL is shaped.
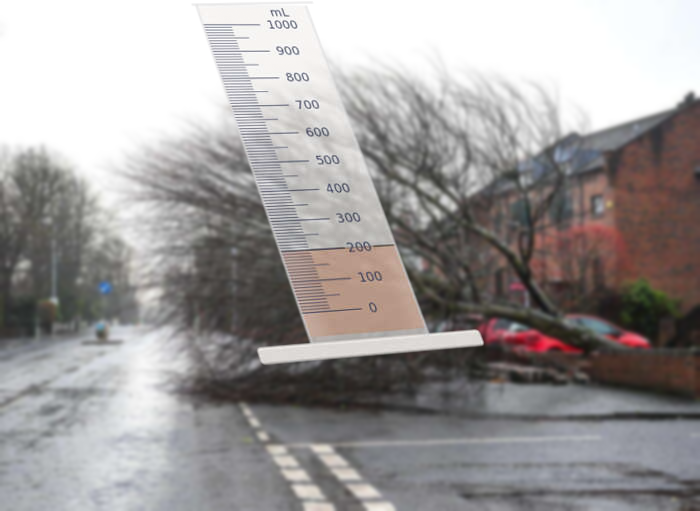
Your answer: 200,mL
